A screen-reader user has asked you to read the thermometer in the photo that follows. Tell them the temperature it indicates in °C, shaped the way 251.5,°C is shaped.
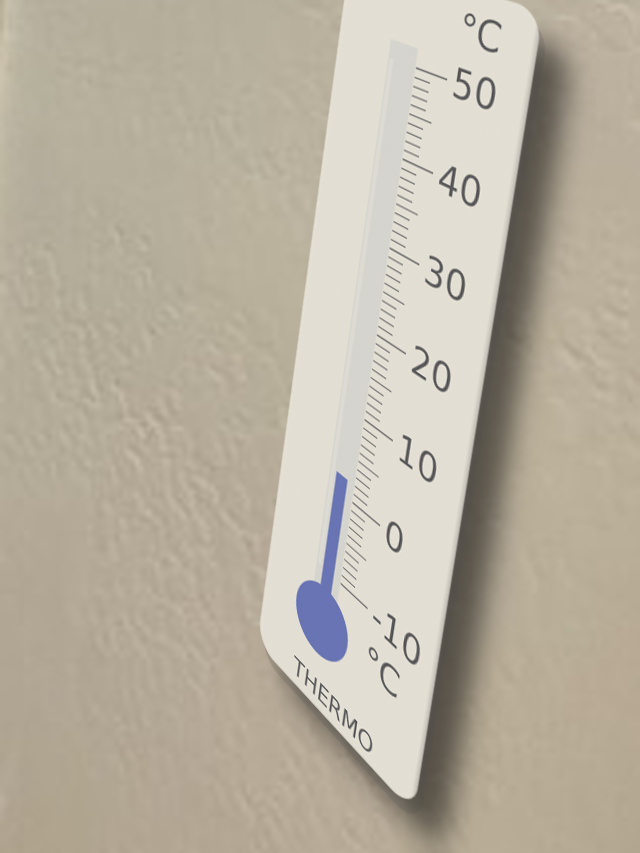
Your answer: 2,°C
